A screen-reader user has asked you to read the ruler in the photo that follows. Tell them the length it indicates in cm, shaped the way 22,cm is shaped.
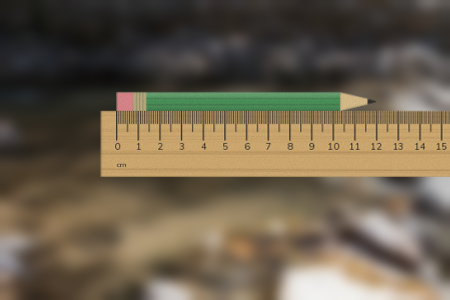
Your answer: 12,cm
